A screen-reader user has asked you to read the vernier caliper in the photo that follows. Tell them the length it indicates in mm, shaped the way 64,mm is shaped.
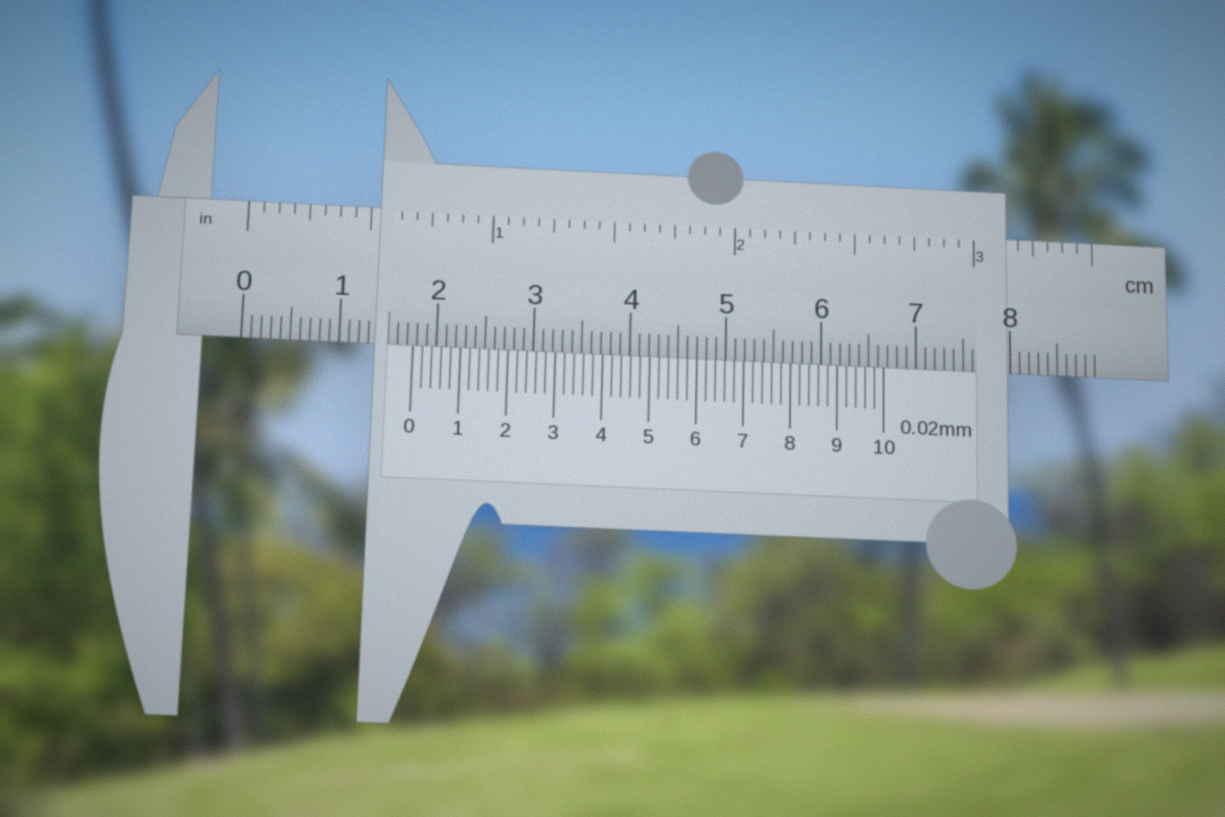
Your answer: 17.6,mm
